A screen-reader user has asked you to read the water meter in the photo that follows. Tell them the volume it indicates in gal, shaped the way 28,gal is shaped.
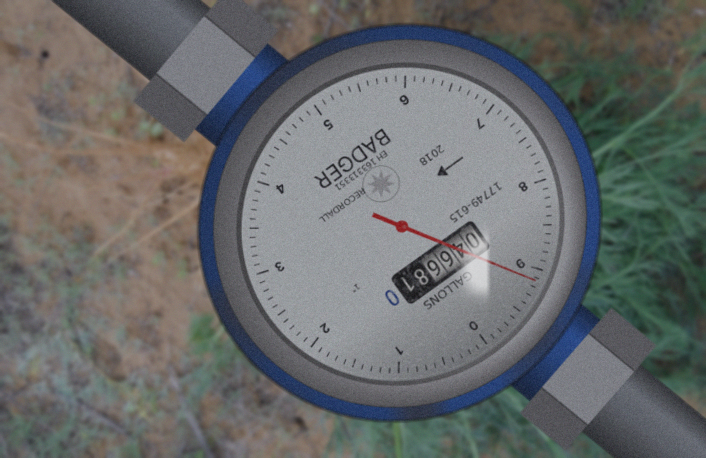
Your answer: 466809.1,gal
